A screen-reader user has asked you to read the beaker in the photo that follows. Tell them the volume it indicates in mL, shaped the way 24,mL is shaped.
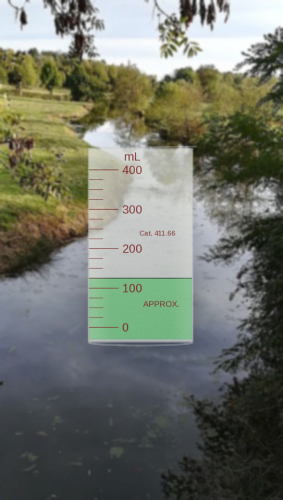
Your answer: 125,mL
